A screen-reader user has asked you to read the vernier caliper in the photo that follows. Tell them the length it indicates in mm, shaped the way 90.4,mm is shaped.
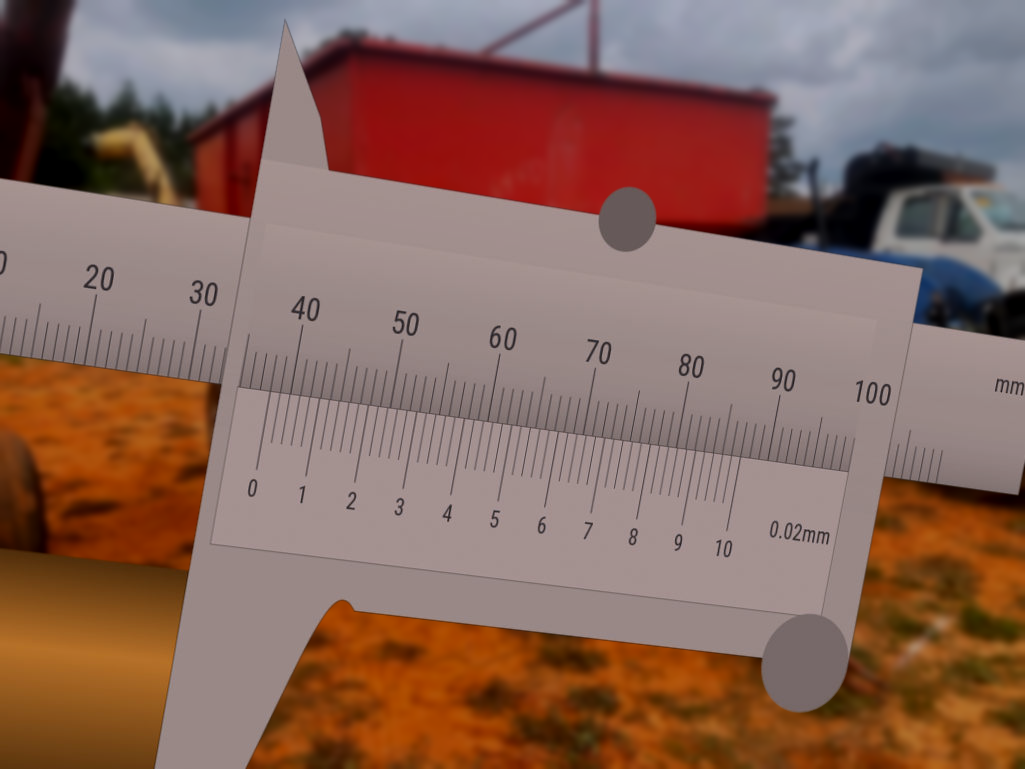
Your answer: 38.0,mm
